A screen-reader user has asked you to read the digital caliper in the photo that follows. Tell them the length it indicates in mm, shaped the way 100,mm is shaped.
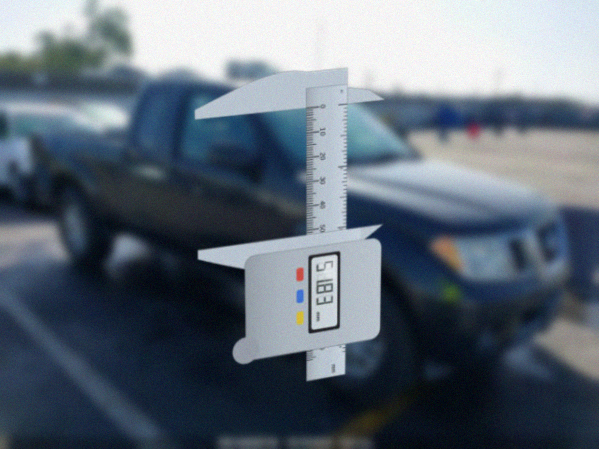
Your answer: 51.83,mm
